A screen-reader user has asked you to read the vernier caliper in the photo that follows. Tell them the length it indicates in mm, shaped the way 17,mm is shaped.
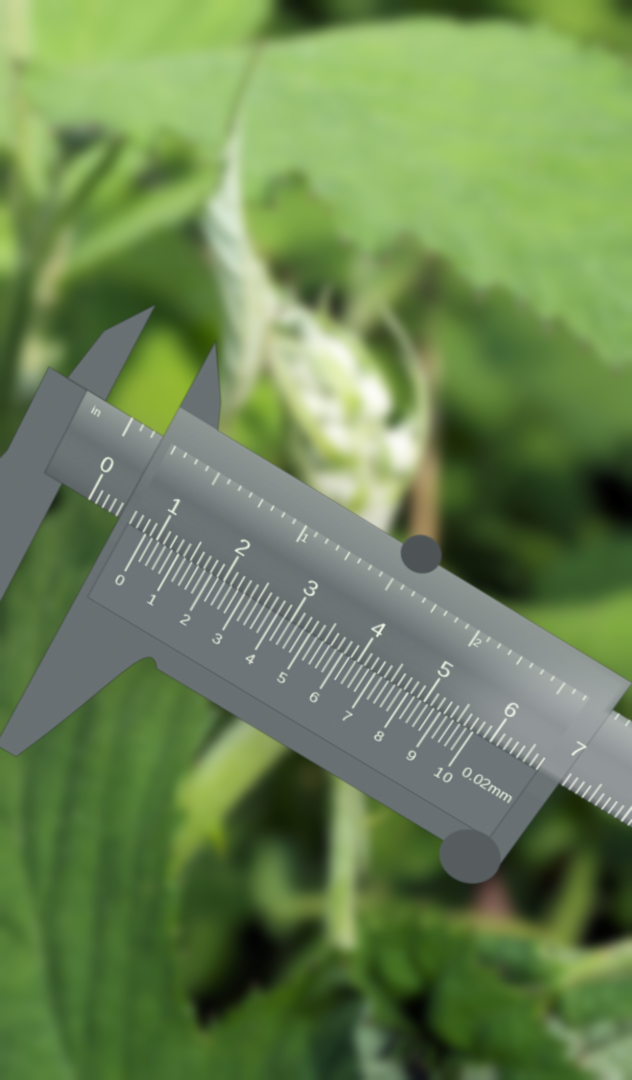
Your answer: 8.4,mm
